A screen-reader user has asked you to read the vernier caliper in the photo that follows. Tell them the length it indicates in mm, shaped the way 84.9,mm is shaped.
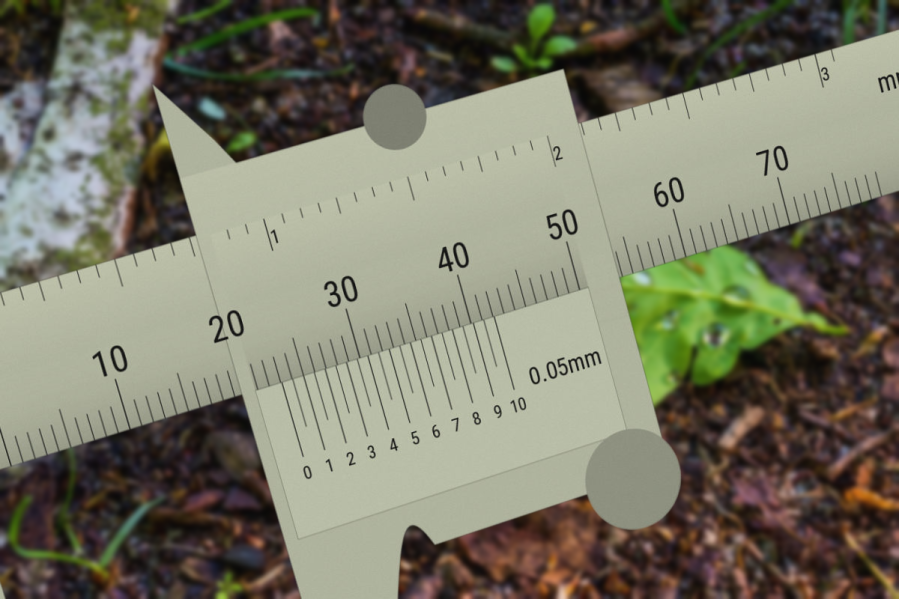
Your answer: 23.1,mm
